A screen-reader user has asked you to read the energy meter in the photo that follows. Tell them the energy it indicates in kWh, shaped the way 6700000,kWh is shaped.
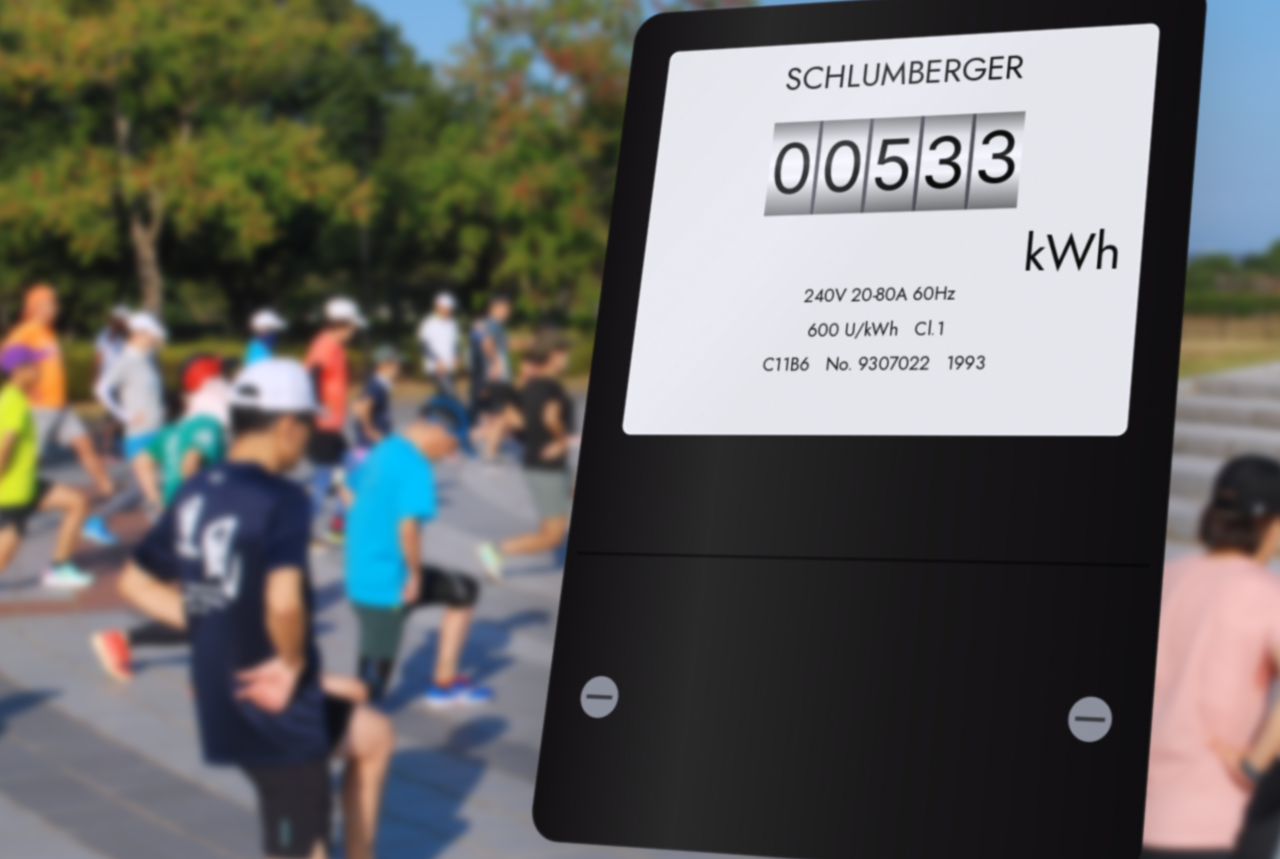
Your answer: 533,kWh
